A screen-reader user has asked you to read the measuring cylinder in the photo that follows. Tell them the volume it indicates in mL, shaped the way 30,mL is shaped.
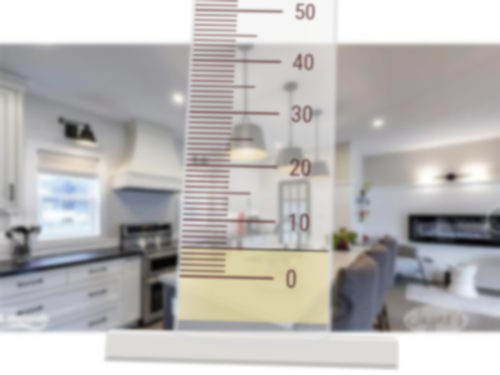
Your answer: 5,mL
